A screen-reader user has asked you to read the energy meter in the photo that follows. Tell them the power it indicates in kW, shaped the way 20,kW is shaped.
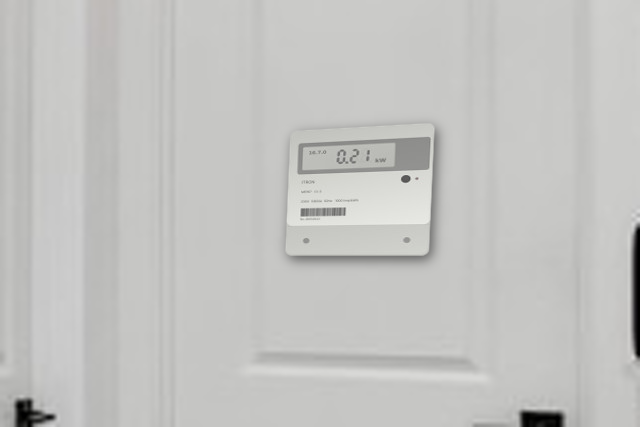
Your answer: 0.21,kW
